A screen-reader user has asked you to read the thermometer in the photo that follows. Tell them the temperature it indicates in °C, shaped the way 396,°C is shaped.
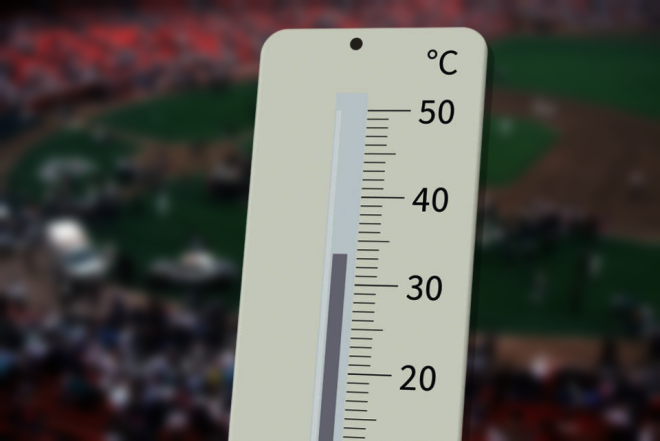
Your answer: 33.5,°C
